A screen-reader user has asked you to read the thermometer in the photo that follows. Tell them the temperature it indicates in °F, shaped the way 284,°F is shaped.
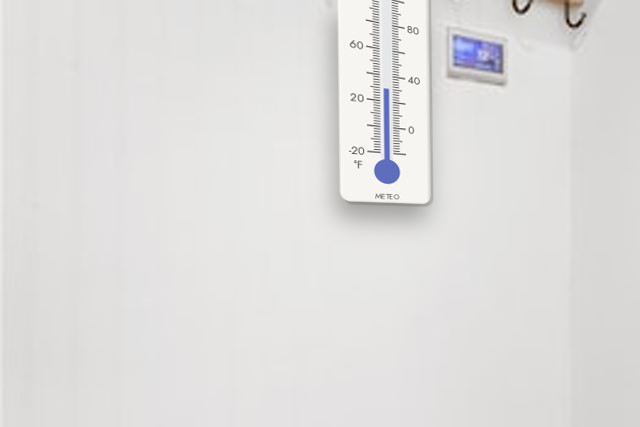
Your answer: 30,°F
